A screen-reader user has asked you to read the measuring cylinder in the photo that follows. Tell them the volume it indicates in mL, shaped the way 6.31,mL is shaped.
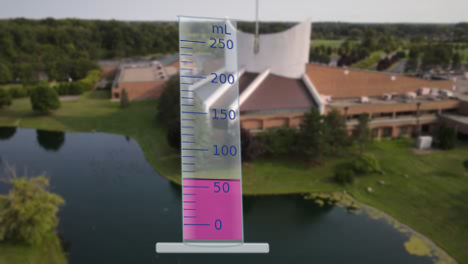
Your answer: 60,mL
